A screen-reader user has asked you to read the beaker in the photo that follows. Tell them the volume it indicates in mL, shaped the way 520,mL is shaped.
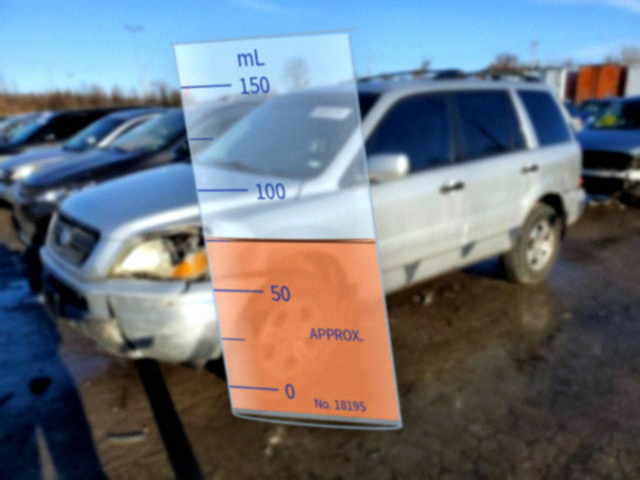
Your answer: 75,mL
